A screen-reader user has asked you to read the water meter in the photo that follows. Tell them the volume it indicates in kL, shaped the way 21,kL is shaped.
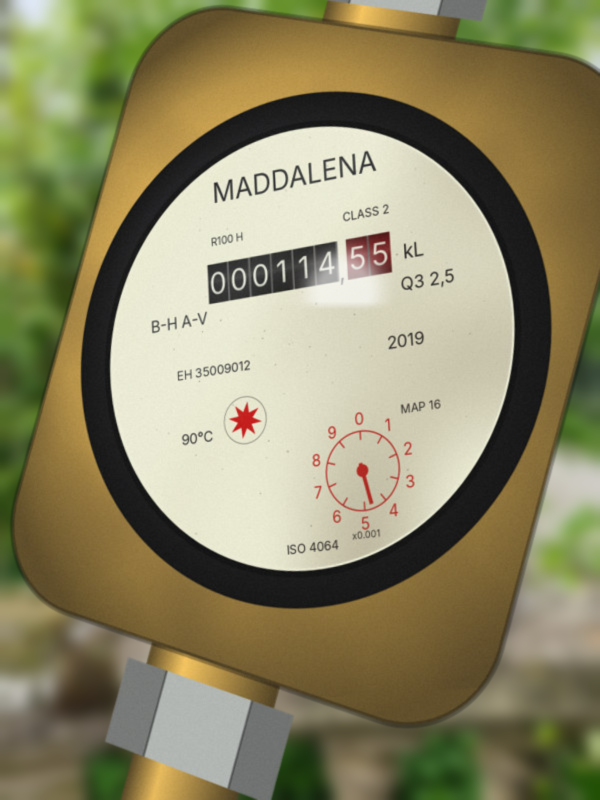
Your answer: 114.554,kL
